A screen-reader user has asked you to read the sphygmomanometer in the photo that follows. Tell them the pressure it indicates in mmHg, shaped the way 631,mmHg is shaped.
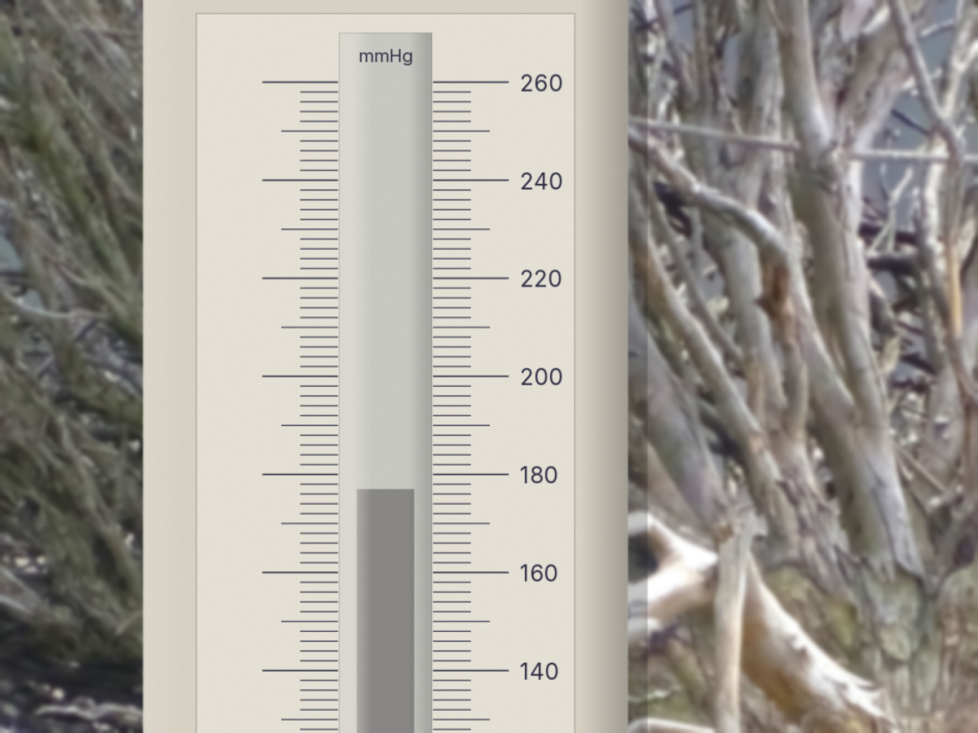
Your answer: 177,mmHg
